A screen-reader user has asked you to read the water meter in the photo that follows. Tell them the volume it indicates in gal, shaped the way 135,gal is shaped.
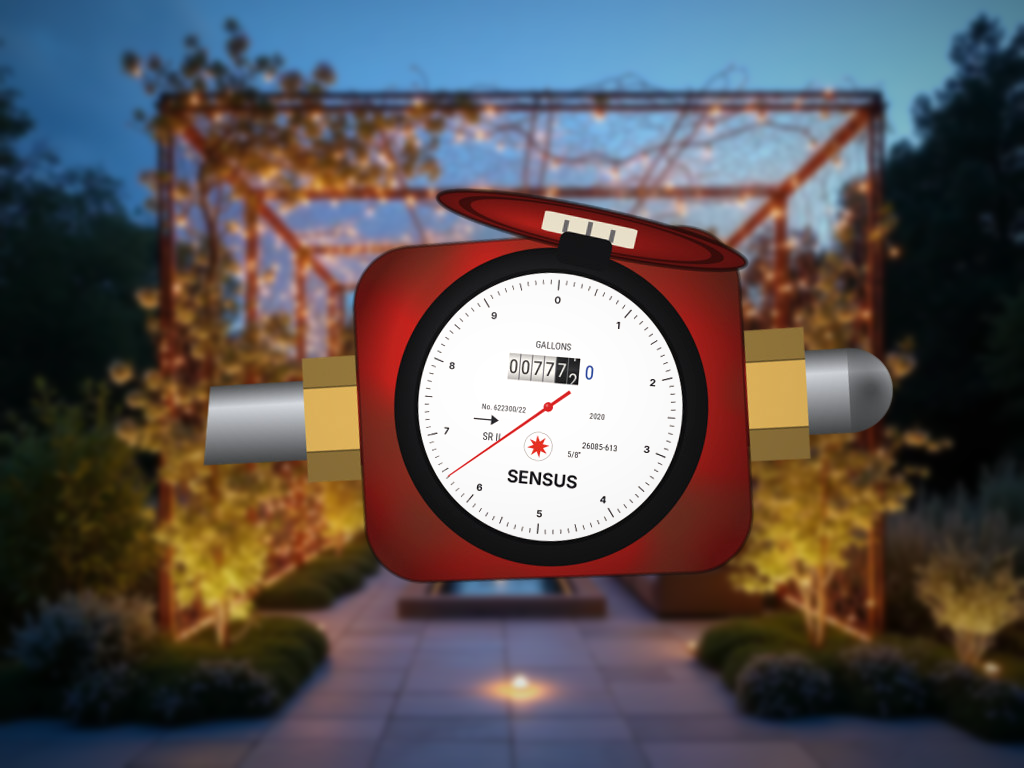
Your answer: 77716.4,gal
